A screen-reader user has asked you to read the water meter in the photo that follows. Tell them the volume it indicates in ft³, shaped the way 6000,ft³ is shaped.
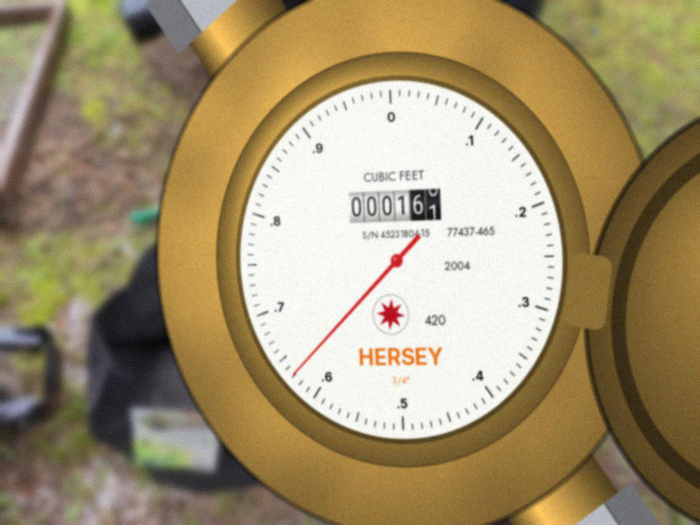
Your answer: 160.63,ft³
